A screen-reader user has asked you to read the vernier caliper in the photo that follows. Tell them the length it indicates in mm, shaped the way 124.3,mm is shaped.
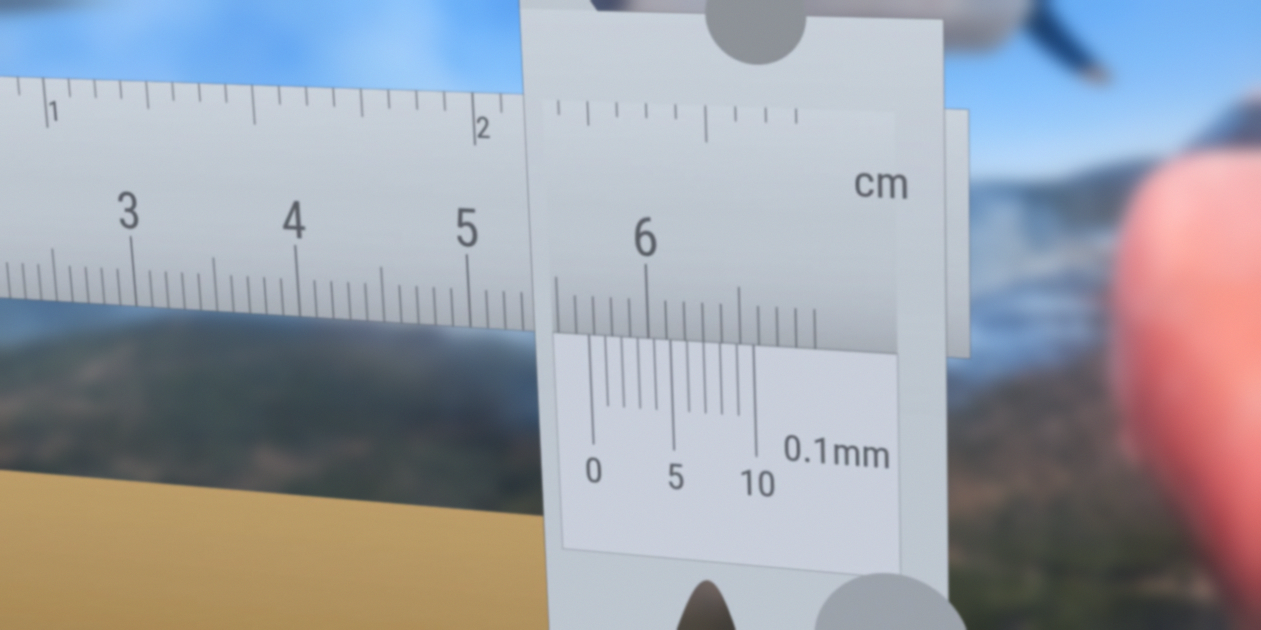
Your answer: 56.7,mm
